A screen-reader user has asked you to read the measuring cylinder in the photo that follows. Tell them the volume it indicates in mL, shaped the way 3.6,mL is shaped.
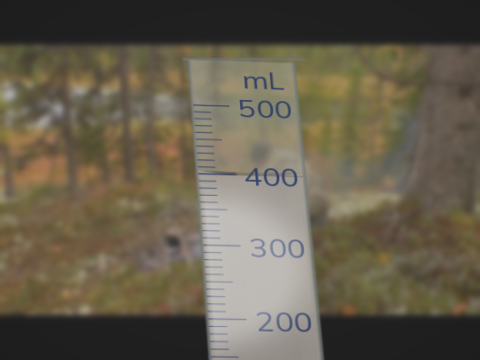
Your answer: 400,mL
